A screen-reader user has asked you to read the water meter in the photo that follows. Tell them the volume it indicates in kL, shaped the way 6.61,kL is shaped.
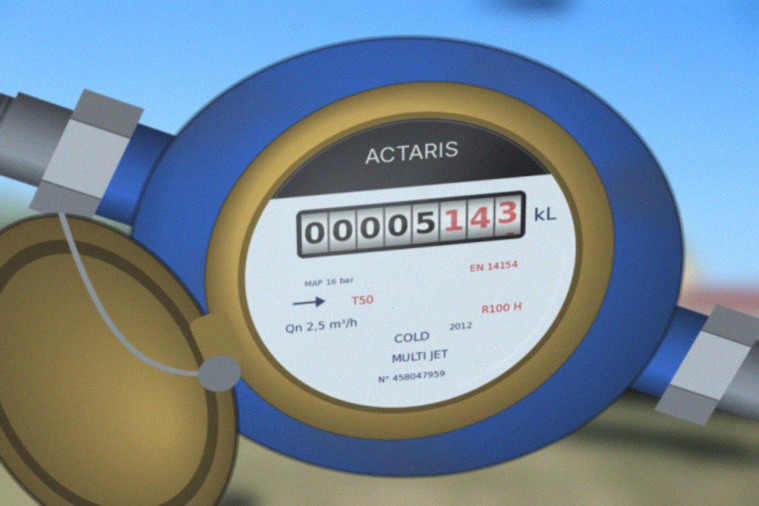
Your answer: 5.143,kL
